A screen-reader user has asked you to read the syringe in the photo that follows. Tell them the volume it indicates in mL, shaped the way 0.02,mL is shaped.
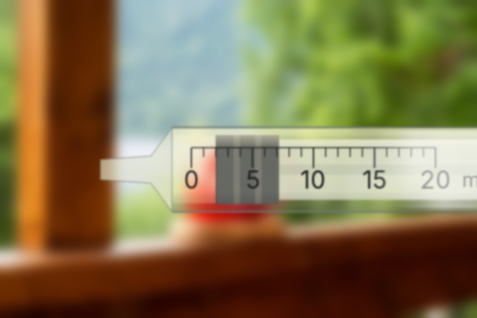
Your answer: 2,mL
